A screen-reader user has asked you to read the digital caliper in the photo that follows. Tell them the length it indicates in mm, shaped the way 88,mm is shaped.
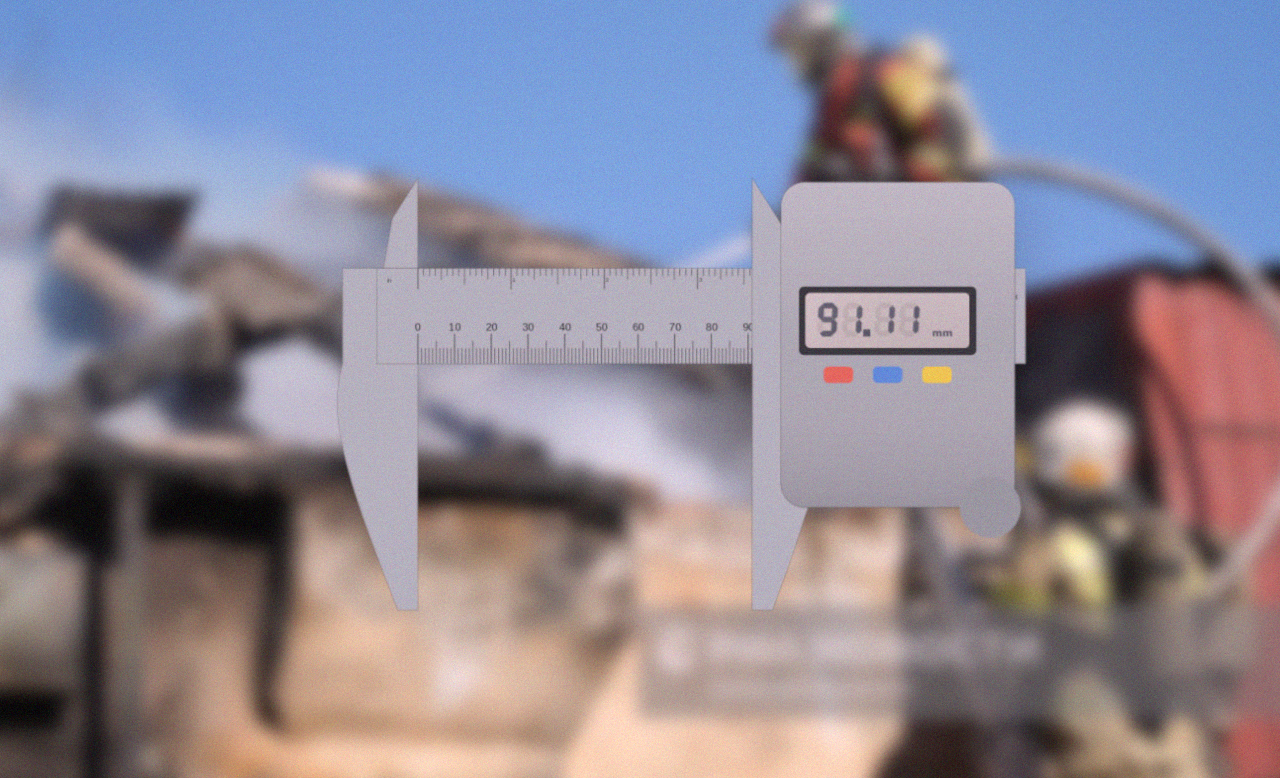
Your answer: 91.11,mm
